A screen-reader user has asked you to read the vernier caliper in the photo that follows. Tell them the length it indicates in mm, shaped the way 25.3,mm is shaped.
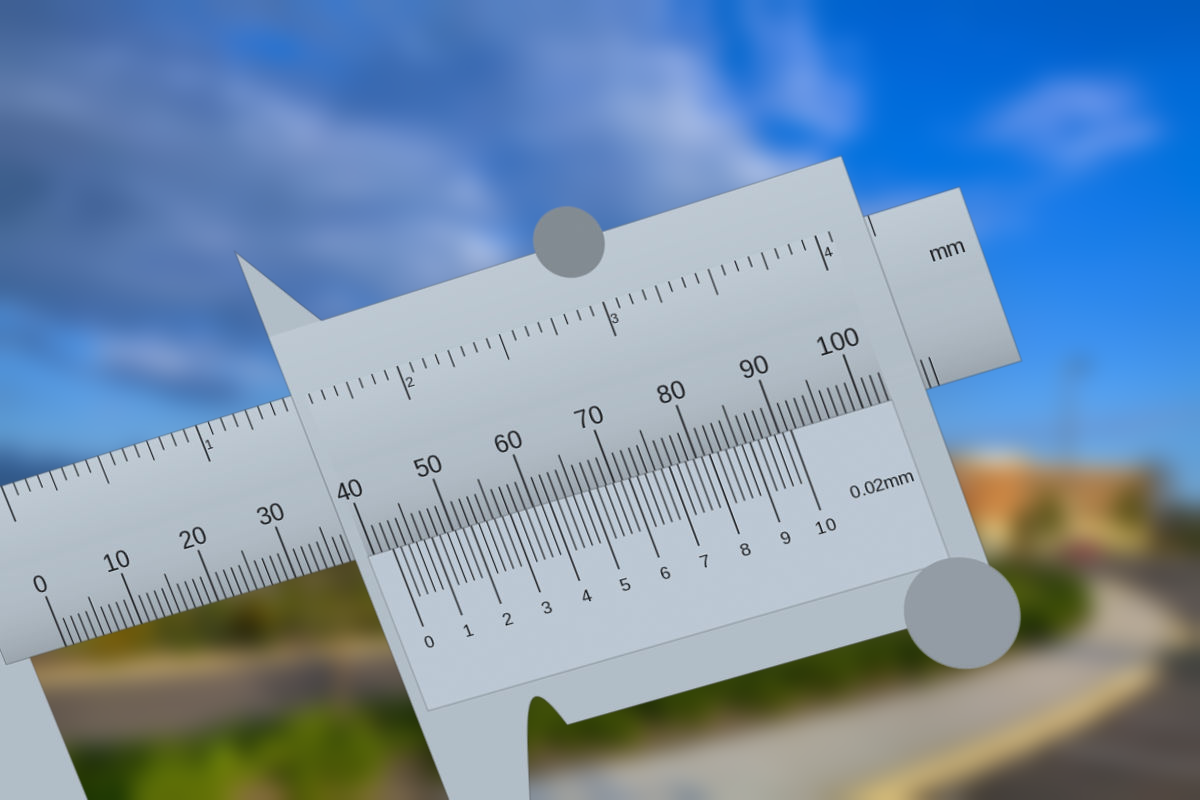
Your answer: 42.4,mm
